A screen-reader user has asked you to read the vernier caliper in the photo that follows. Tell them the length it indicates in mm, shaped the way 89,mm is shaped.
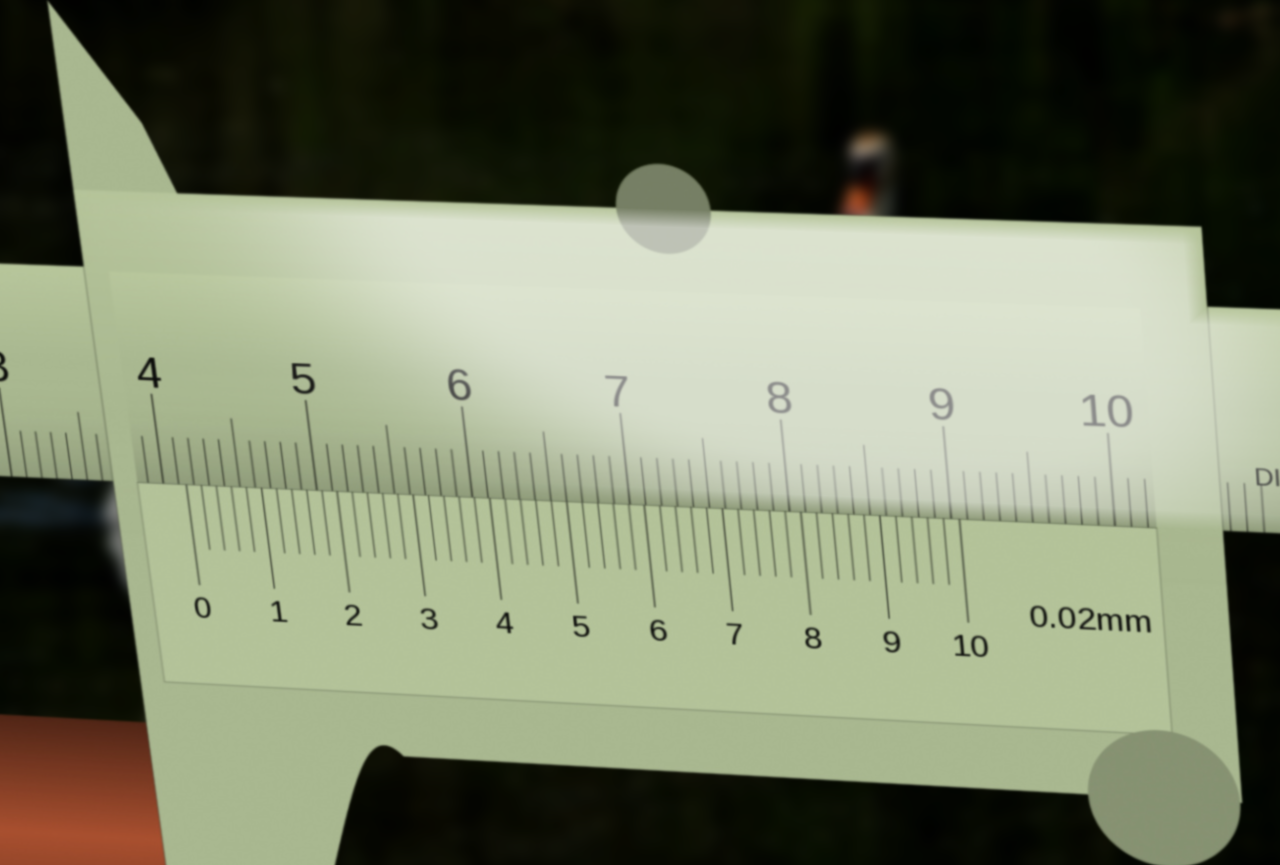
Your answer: 41.5,mm
